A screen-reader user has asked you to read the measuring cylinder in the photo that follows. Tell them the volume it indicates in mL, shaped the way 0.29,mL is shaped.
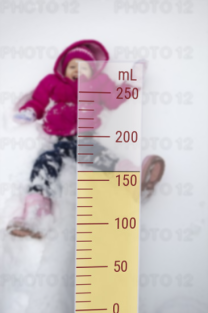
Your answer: 160,mL
